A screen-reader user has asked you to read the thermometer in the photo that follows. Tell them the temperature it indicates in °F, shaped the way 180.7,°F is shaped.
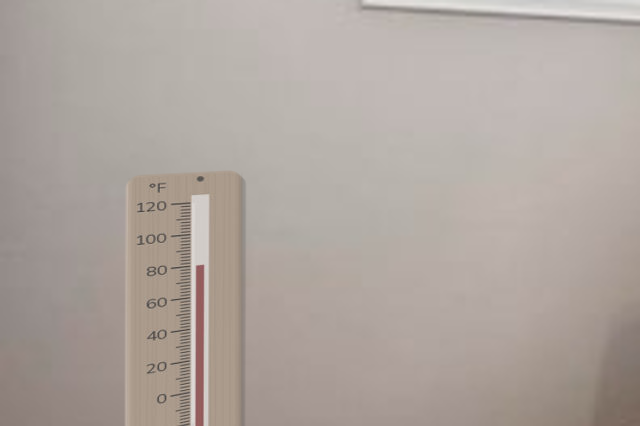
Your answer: 80,°F
